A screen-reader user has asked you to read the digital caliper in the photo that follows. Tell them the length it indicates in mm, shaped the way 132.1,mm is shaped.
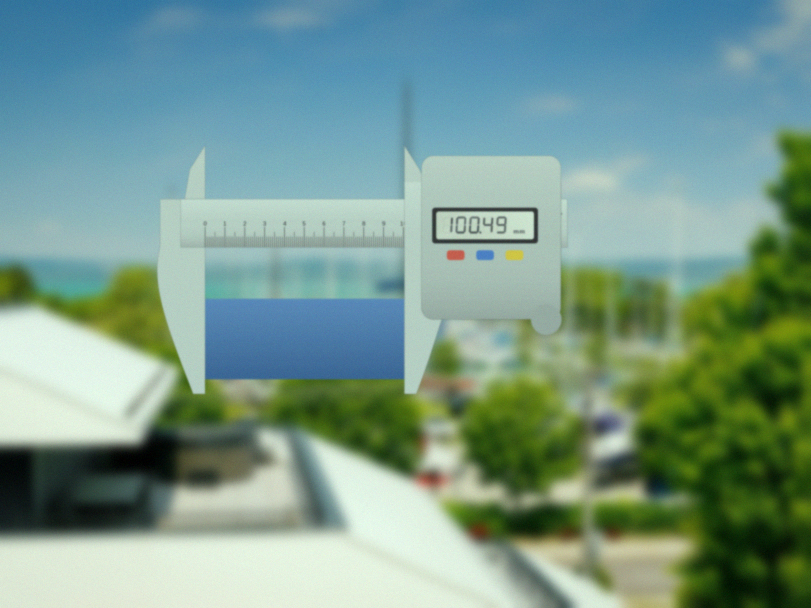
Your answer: 100.49,mm
